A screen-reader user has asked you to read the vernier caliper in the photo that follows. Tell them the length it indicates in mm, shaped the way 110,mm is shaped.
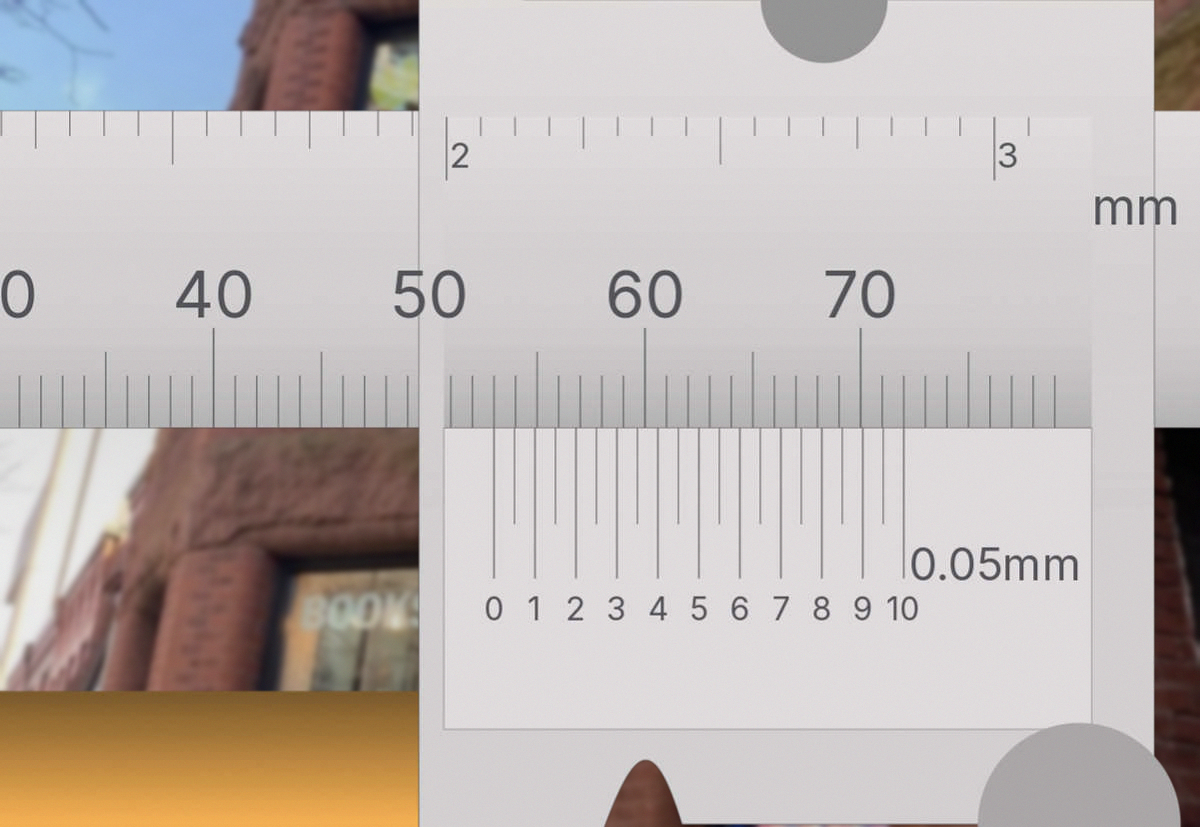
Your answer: 53.0,mm
